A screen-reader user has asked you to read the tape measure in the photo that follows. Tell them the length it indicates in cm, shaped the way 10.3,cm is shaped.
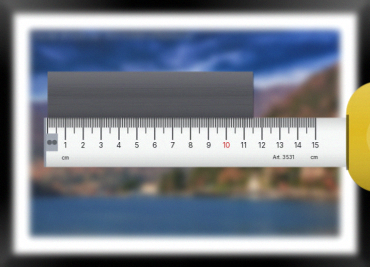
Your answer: 11.5,cm
